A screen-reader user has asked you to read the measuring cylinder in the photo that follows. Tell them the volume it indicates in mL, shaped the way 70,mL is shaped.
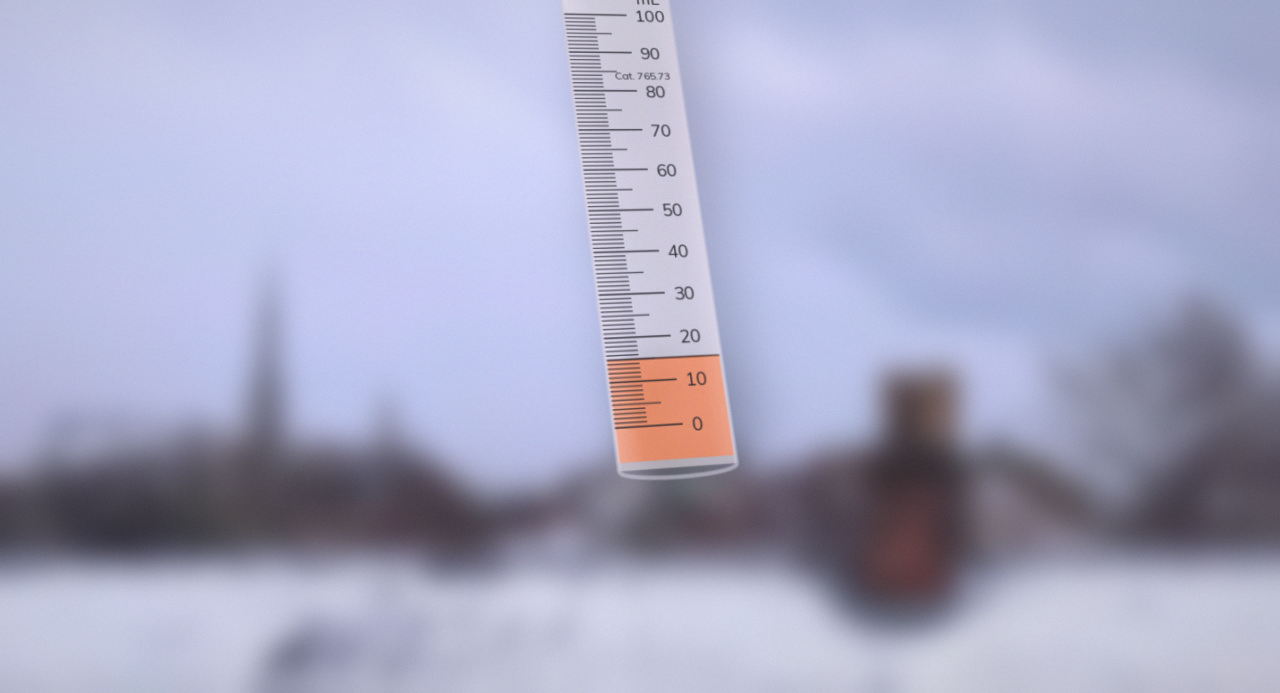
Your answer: 15,mL
